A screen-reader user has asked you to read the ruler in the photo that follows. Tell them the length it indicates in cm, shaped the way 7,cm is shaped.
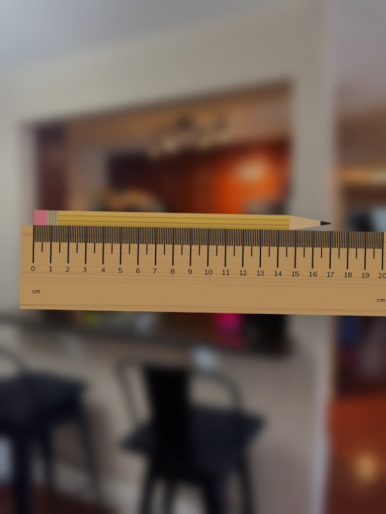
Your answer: 17,cm
